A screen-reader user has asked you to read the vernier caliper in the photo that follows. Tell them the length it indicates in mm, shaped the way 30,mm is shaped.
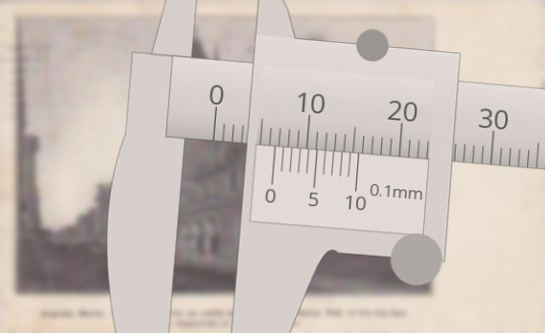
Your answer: 6.6,mm
